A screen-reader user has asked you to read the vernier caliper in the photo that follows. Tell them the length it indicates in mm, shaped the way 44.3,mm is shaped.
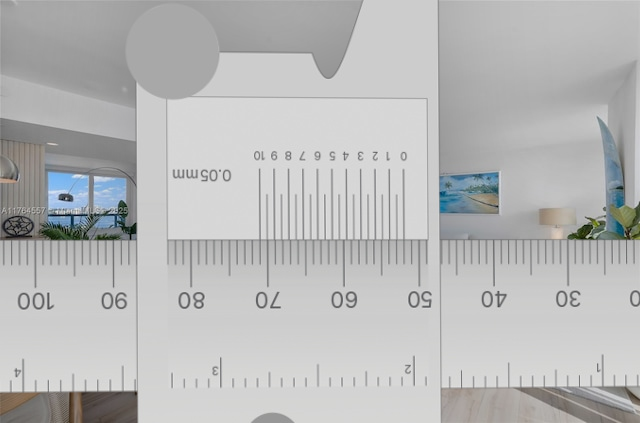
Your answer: 52.0,mm
